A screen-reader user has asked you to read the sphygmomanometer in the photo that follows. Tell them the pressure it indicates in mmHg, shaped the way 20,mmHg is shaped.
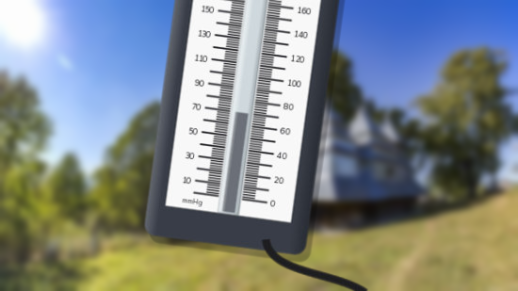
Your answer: 70,mmHg
